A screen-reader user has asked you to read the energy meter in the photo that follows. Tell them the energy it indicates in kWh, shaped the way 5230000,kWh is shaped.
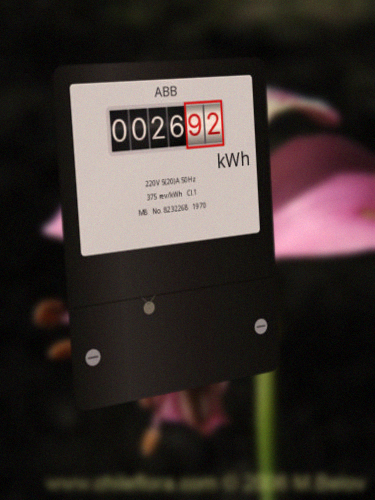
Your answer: 26.92,kWh
